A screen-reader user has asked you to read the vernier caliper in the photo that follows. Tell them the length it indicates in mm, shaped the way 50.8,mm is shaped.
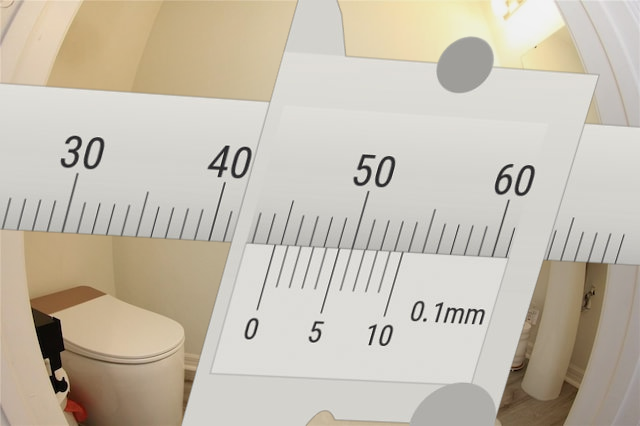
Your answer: 44.6,mm
